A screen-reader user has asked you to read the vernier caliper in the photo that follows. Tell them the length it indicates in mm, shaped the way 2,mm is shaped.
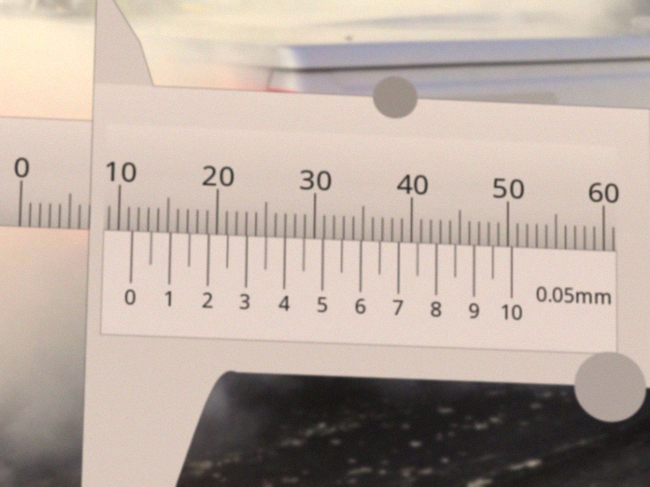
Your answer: 11.4,mm
